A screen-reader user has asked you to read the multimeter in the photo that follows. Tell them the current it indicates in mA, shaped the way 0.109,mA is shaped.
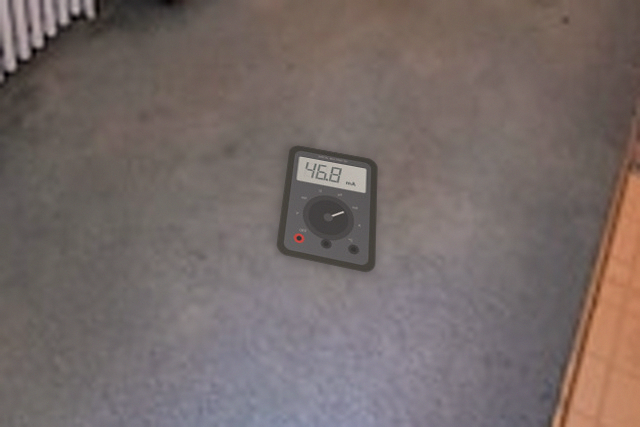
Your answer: 46.8,mA
